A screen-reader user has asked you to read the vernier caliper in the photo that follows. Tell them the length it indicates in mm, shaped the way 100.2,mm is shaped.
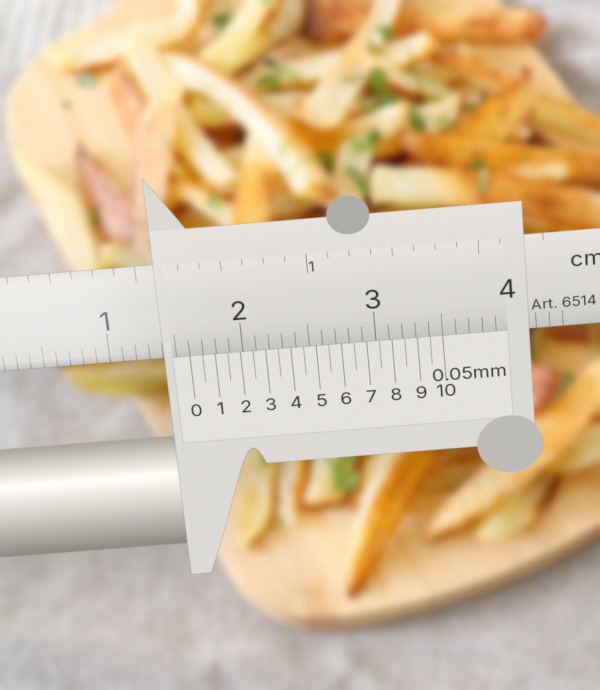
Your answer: 16.0,mm
